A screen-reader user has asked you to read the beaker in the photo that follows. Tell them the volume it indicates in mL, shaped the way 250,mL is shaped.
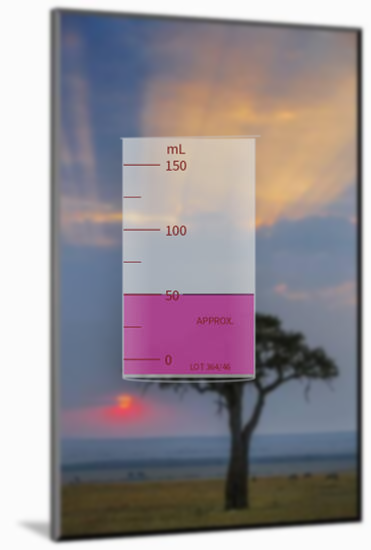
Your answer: 50,mL
